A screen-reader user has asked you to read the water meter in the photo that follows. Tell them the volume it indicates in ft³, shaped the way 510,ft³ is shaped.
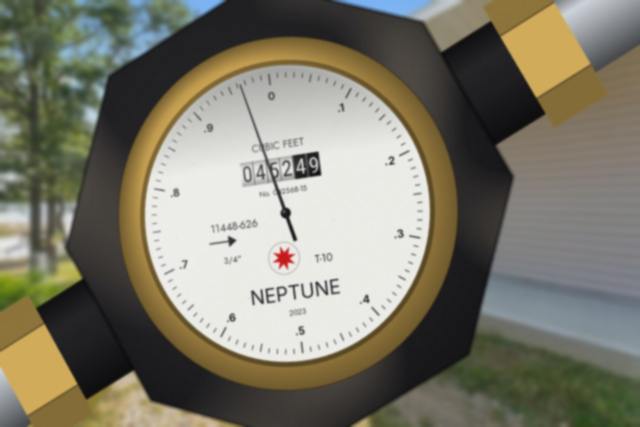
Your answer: 45248.96,ft³
